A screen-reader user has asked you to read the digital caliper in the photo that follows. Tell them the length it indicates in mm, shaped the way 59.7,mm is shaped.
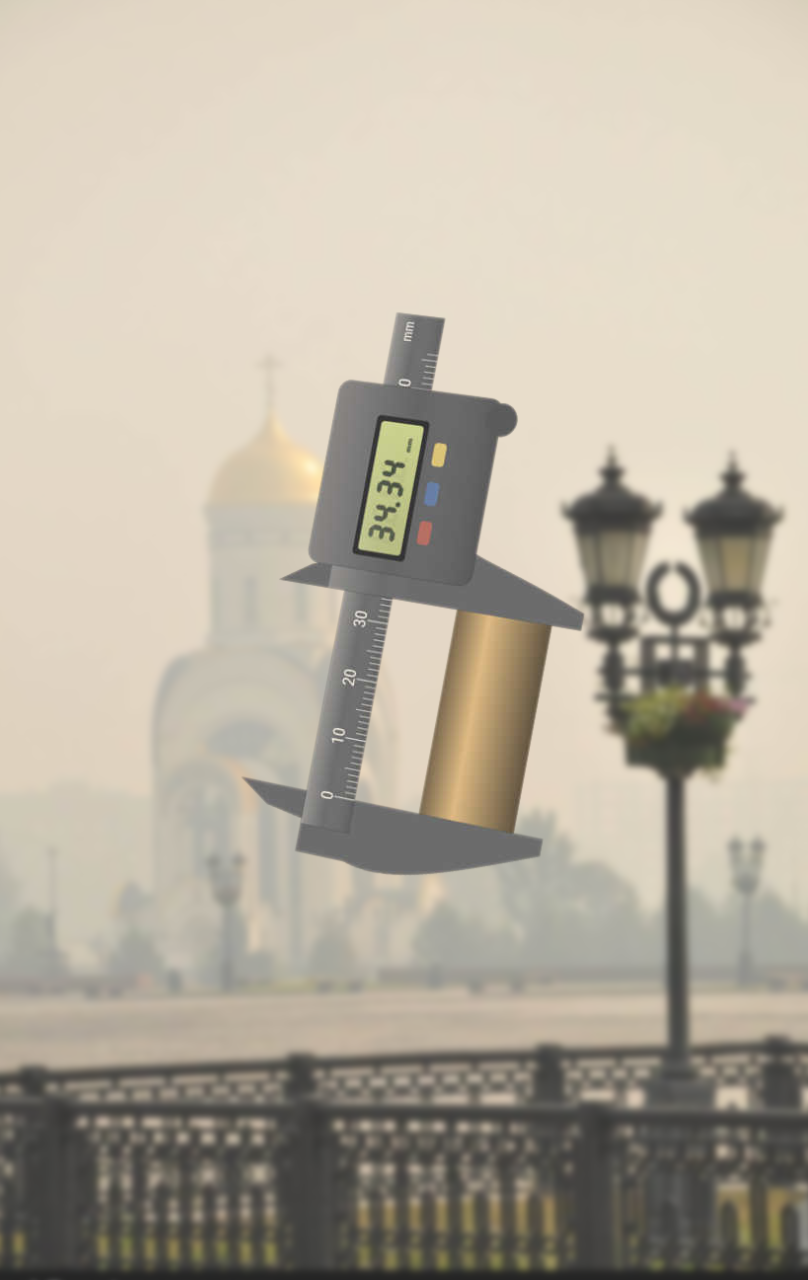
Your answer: 34.34,mm
